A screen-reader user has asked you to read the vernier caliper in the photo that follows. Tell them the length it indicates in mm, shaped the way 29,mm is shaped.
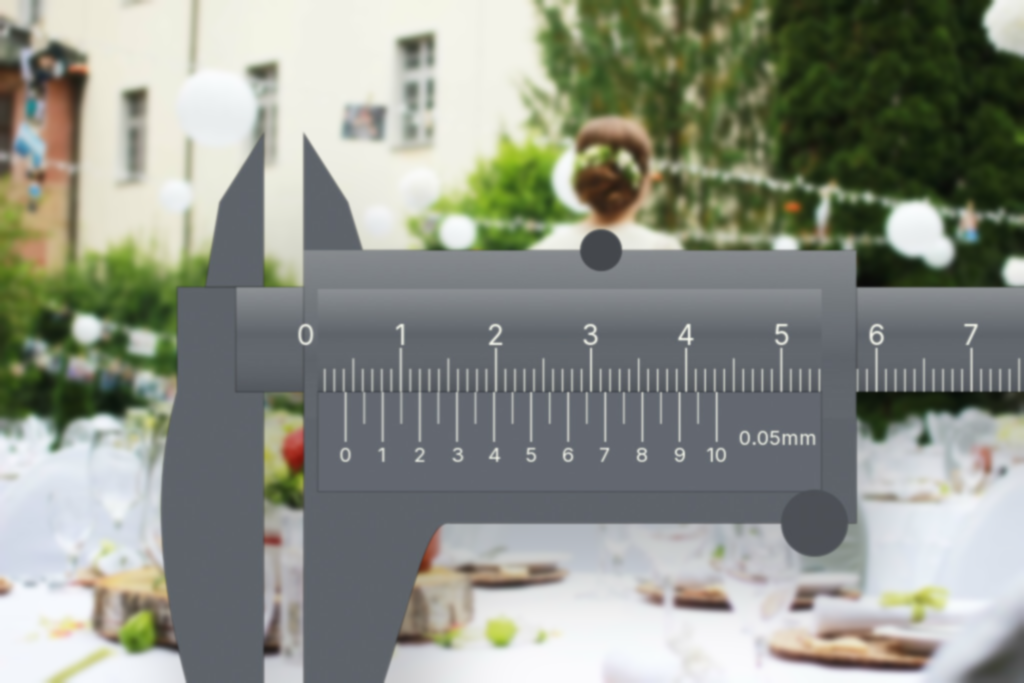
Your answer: 4.2,mm
